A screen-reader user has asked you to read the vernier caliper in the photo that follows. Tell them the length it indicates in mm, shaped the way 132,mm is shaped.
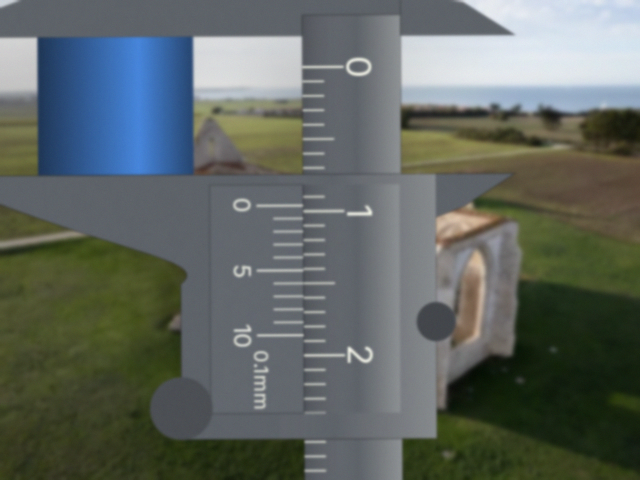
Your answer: 9.6,mm
